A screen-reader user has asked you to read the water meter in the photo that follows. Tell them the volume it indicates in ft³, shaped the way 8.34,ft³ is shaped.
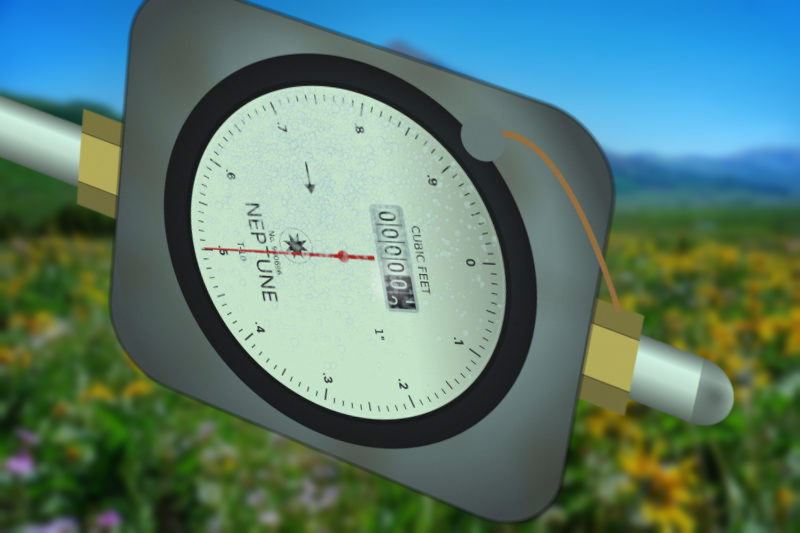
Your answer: 1.50,ft³
